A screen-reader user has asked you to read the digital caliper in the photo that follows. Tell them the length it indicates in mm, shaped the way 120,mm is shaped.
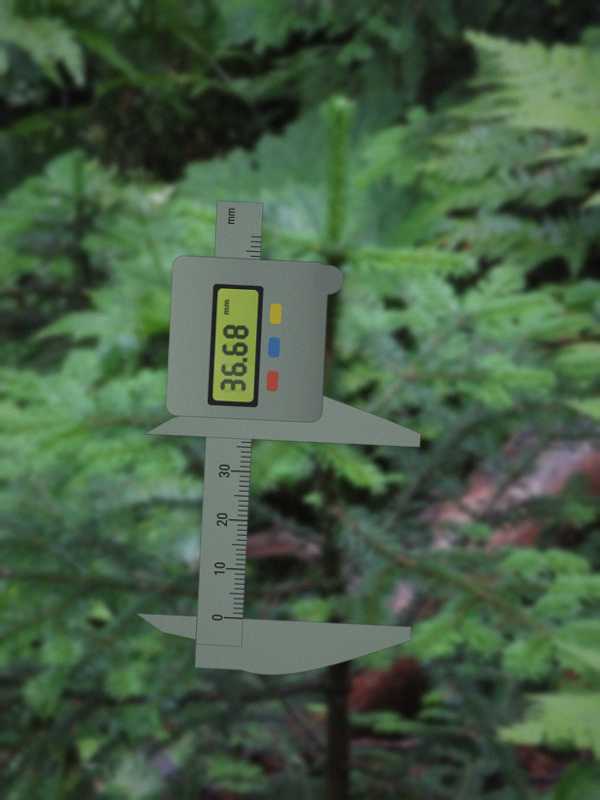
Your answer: 36.68,mm
